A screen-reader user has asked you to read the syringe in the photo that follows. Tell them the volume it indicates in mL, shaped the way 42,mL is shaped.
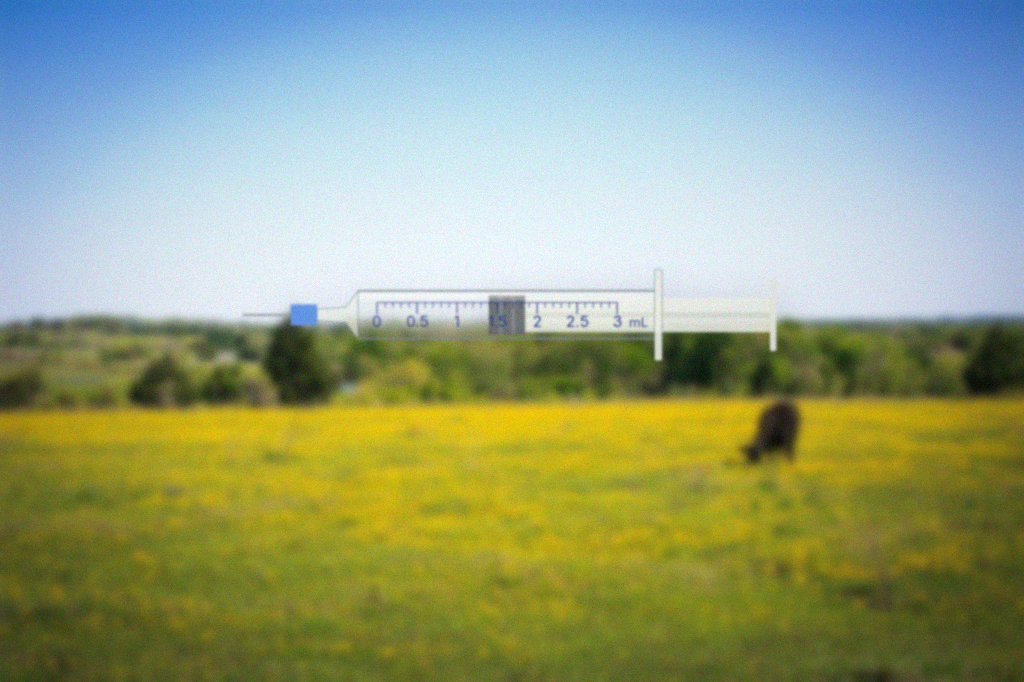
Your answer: 1.4,mL
